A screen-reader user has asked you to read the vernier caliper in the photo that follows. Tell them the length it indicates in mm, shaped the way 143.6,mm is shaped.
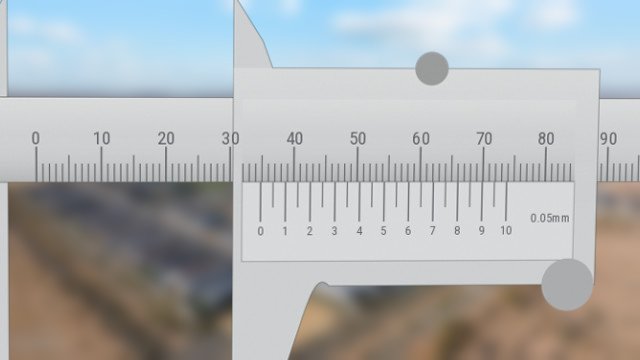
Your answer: 34.8,mm
